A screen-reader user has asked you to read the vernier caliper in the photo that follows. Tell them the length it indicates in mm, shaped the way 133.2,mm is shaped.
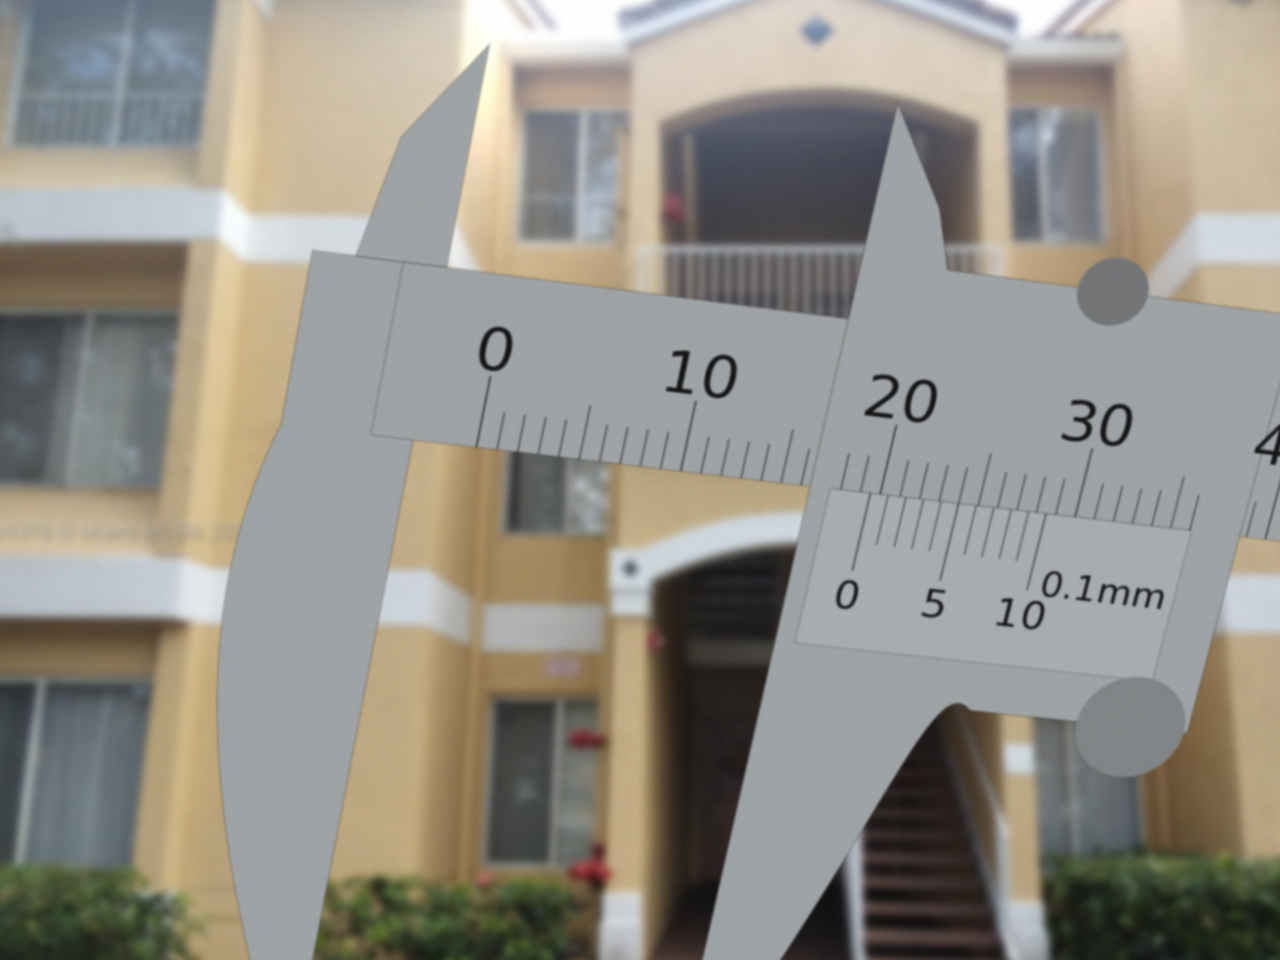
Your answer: 19.5,mm
